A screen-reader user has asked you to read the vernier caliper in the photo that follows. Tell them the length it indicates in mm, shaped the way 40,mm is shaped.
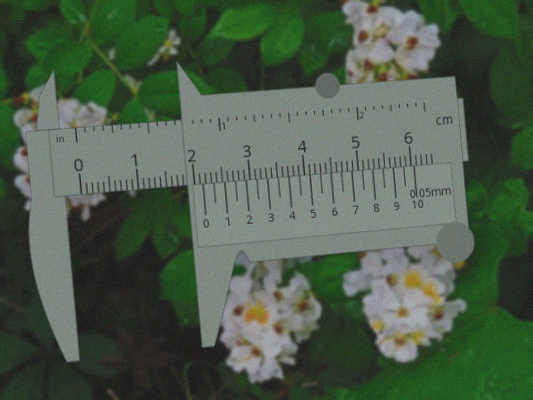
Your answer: 21.5,mm
